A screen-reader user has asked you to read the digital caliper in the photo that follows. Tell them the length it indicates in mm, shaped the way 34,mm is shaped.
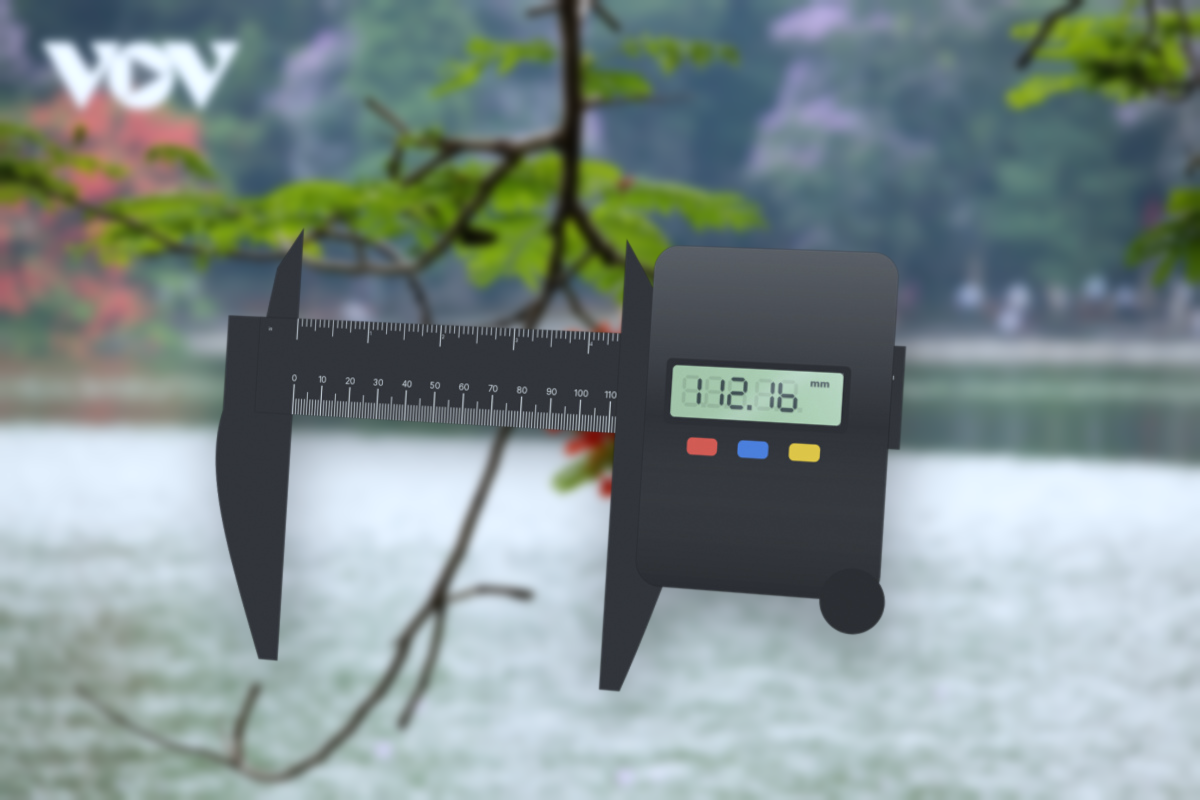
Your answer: 112.16,mm
